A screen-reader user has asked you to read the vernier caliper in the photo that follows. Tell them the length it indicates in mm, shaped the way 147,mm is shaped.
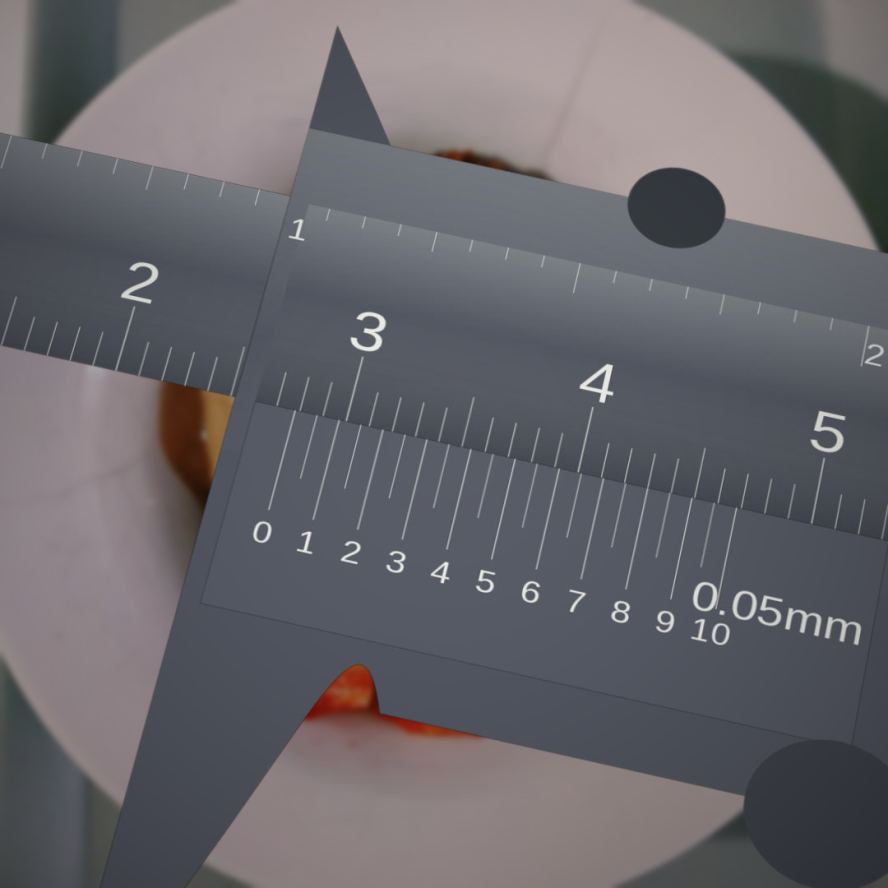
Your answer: 27.80,mm
